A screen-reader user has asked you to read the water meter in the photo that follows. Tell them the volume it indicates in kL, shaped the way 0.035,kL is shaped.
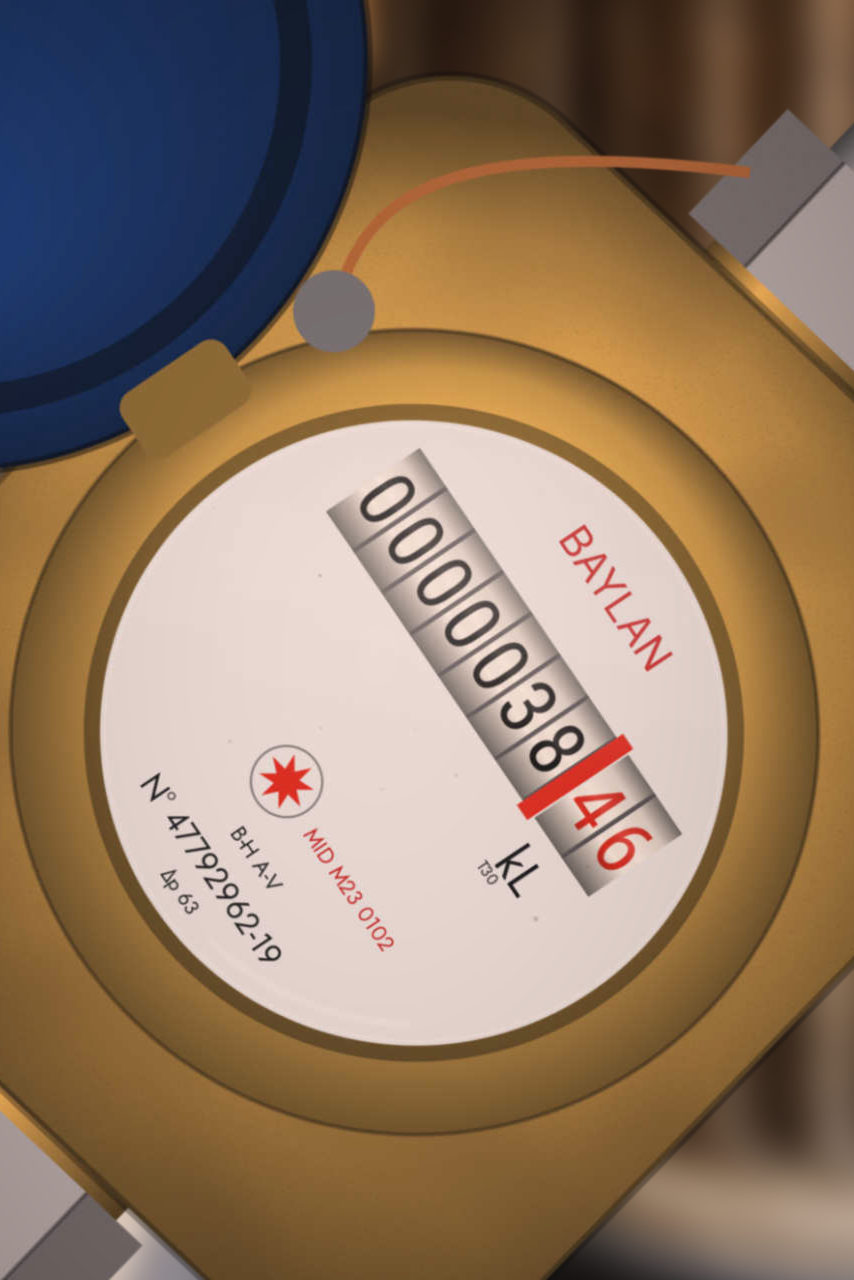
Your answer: 38.46,kL
